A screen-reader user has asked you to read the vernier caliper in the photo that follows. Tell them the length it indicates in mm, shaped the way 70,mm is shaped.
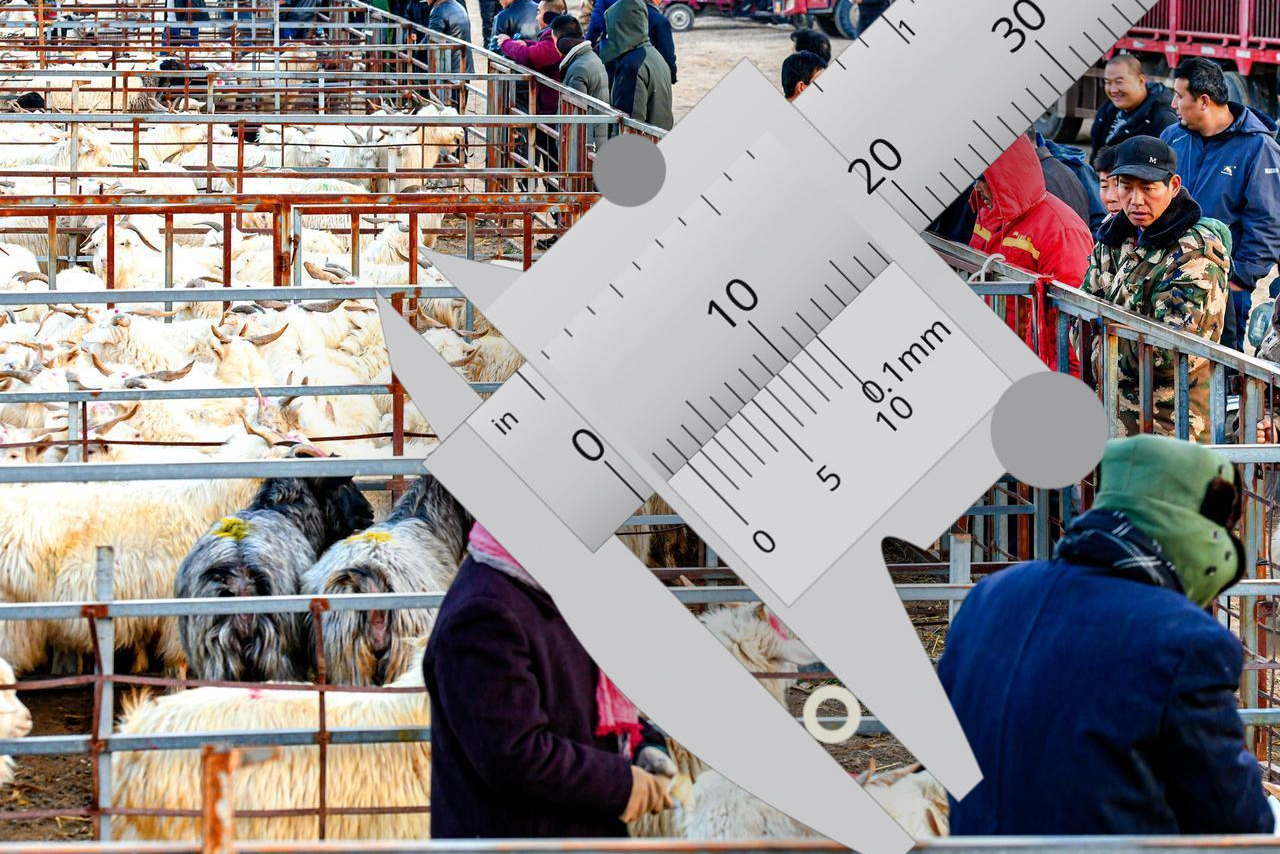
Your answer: 2.9,mm
